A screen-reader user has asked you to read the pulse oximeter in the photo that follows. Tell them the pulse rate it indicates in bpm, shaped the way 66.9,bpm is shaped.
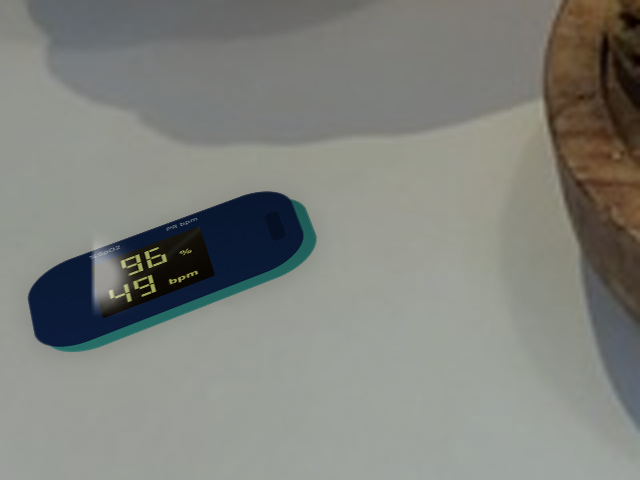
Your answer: 49,bpm
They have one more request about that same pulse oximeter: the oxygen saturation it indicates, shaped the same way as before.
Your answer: 96,%
